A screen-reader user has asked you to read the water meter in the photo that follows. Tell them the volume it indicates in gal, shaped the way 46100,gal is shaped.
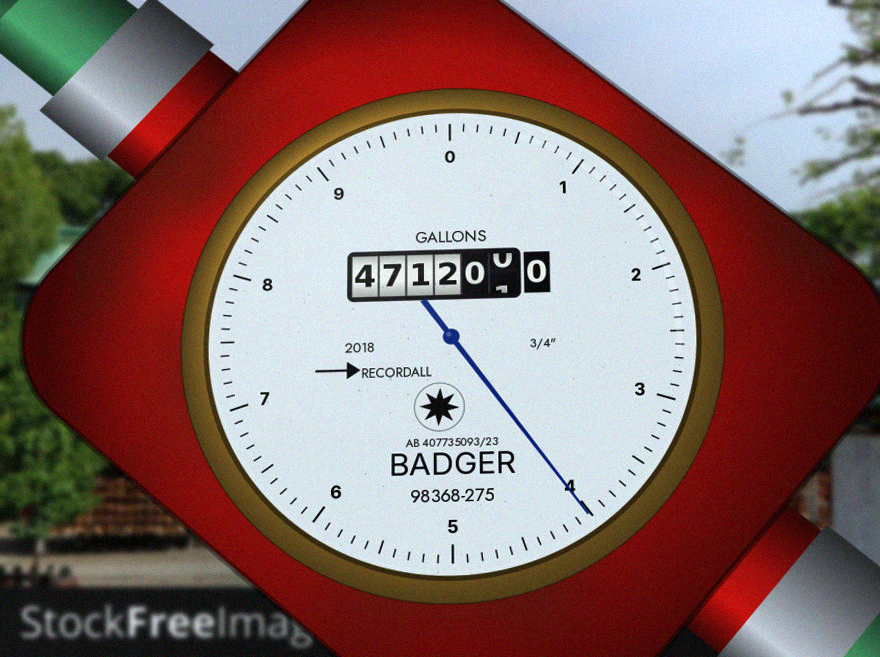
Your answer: 4712004.0,gal
